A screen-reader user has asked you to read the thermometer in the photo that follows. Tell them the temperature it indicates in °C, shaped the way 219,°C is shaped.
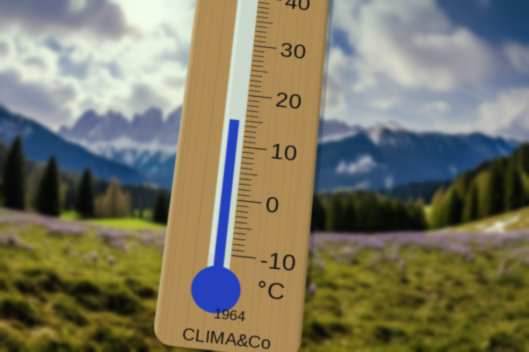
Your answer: 15,°C
